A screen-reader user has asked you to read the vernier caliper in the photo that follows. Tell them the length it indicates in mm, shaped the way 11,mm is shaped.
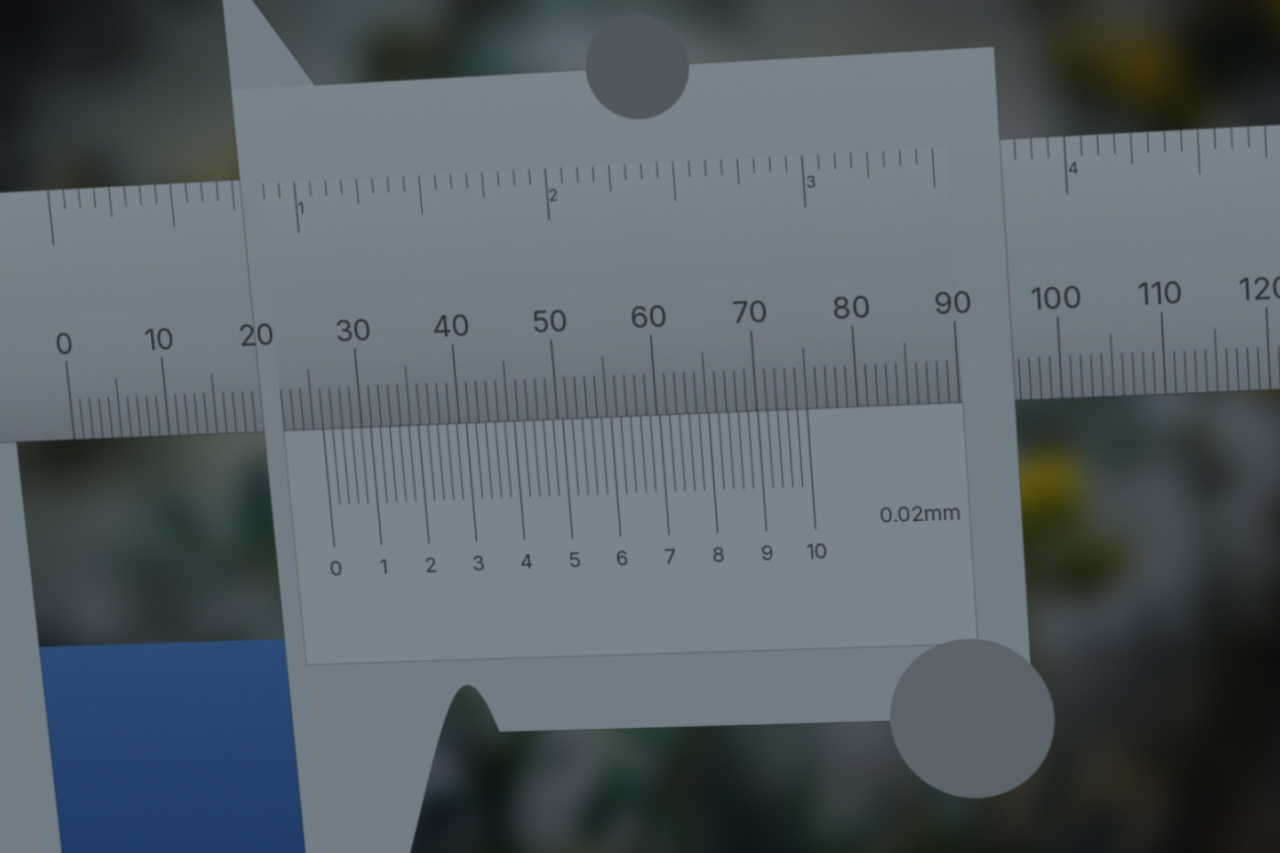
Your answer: 26.0,mm
